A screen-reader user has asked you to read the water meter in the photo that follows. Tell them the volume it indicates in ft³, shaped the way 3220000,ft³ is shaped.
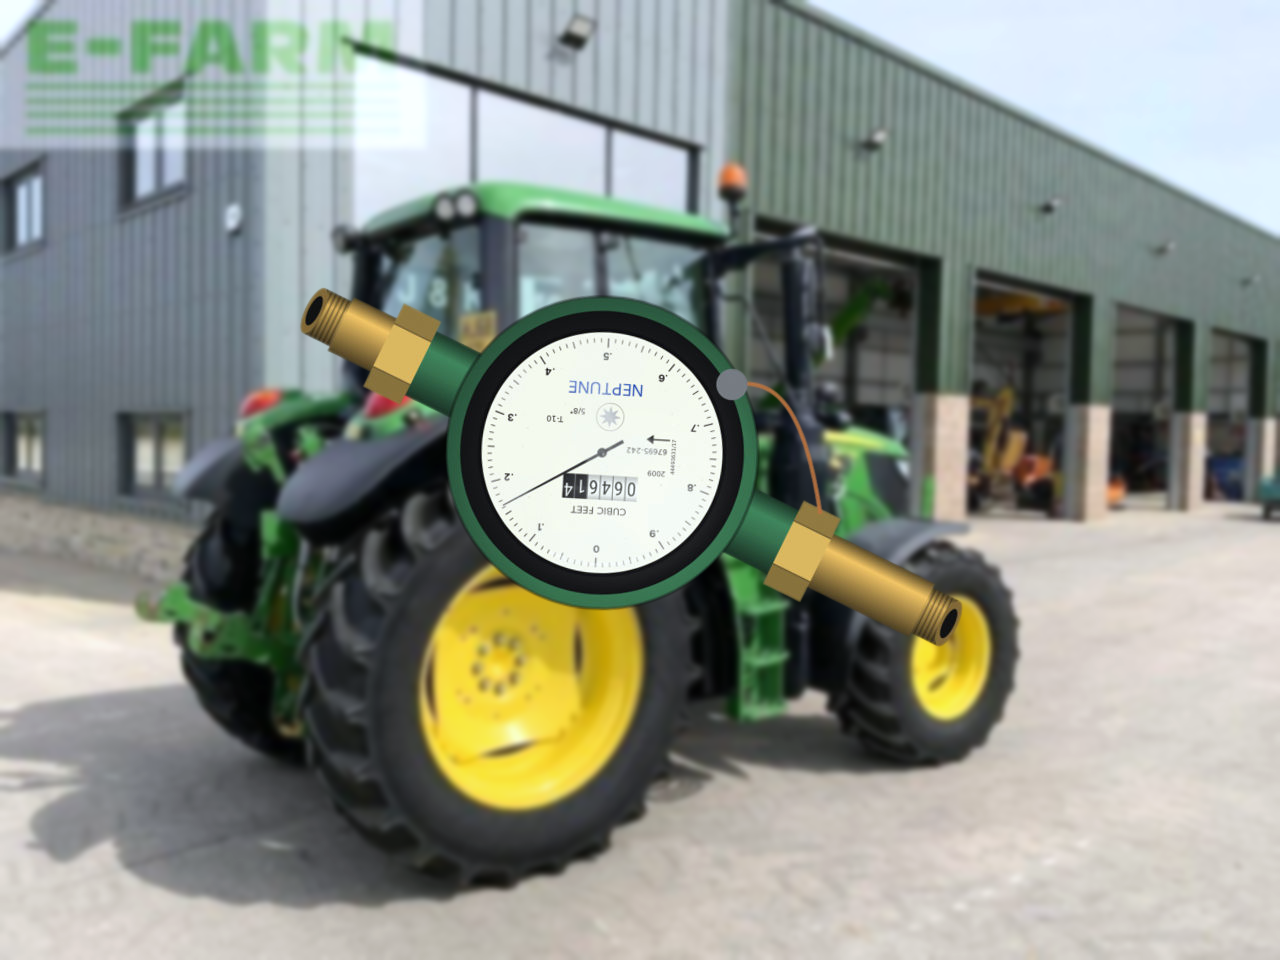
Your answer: 64614.16,ft³
